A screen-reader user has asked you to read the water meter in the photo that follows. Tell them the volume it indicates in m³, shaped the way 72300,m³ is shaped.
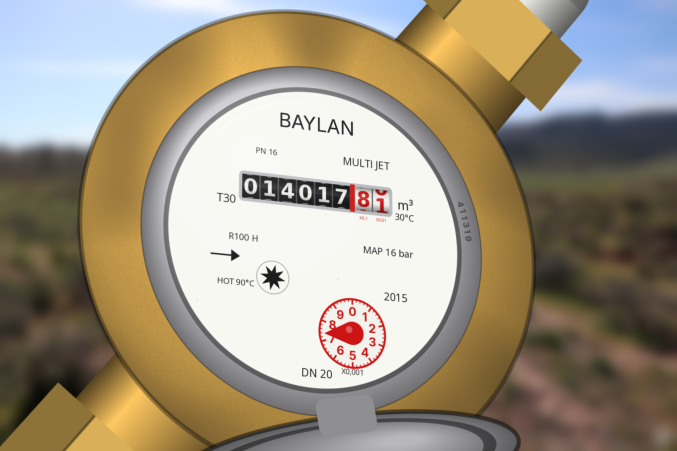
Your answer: 14017.807,m³
